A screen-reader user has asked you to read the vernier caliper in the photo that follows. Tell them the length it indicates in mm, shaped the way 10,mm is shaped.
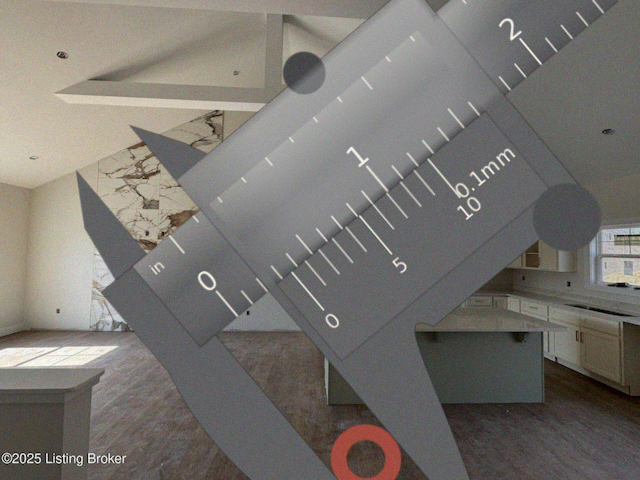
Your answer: 3.6,mm
